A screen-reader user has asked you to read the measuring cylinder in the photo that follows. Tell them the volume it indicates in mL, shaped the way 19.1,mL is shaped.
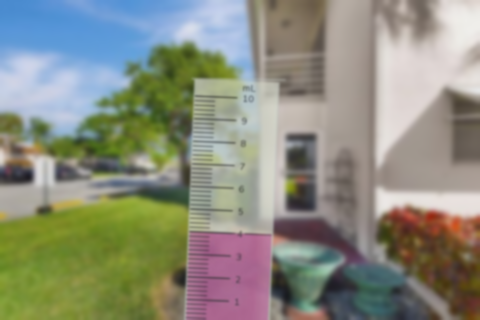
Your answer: 4,mL
